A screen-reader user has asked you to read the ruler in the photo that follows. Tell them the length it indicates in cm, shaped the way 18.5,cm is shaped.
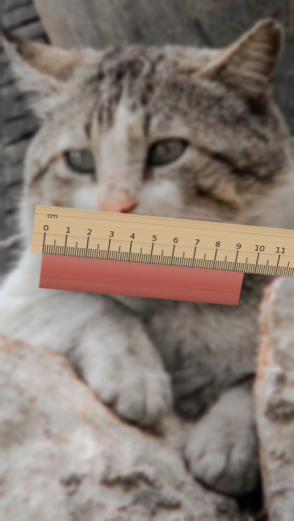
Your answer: 9.5,cm
